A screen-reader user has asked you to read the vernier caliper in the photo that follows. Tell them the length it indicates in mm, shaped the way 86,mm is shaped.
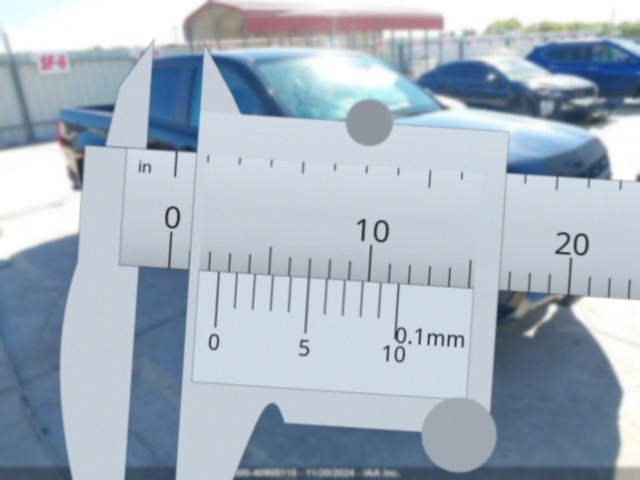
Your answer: 2.5,mm
